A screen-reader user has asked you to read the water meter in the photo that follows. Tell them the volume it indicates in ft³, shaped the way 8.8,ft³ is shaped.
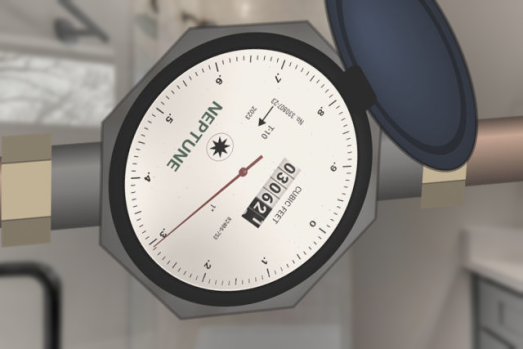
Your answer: 30621.29,ft³
